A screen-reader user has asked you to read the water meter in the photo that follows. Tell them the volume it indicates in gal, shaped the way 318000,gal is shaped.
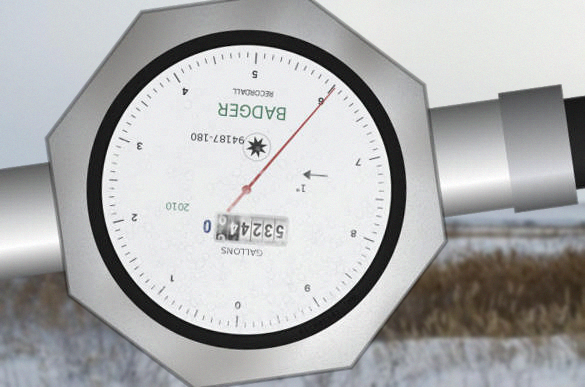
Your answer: 5324486.0,gal
